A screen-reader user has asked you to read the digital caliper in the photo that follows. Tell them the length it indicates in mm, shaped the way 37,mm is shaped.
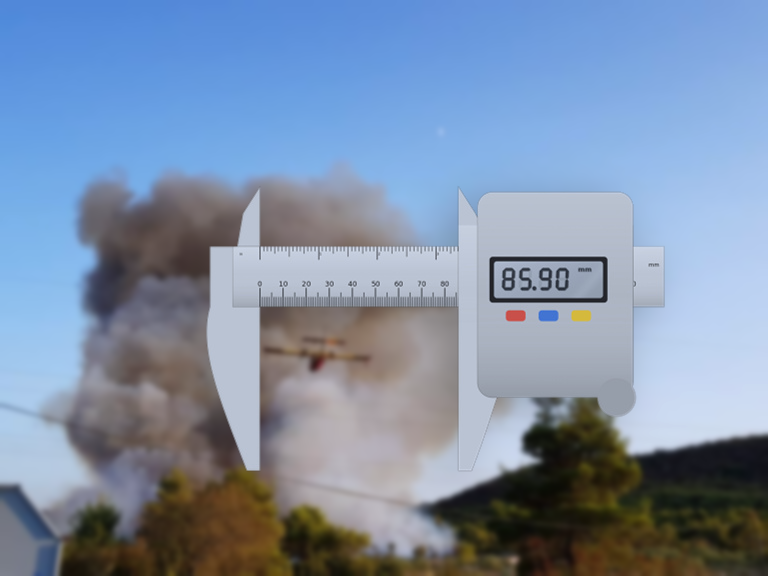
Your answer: 85.90,mm
